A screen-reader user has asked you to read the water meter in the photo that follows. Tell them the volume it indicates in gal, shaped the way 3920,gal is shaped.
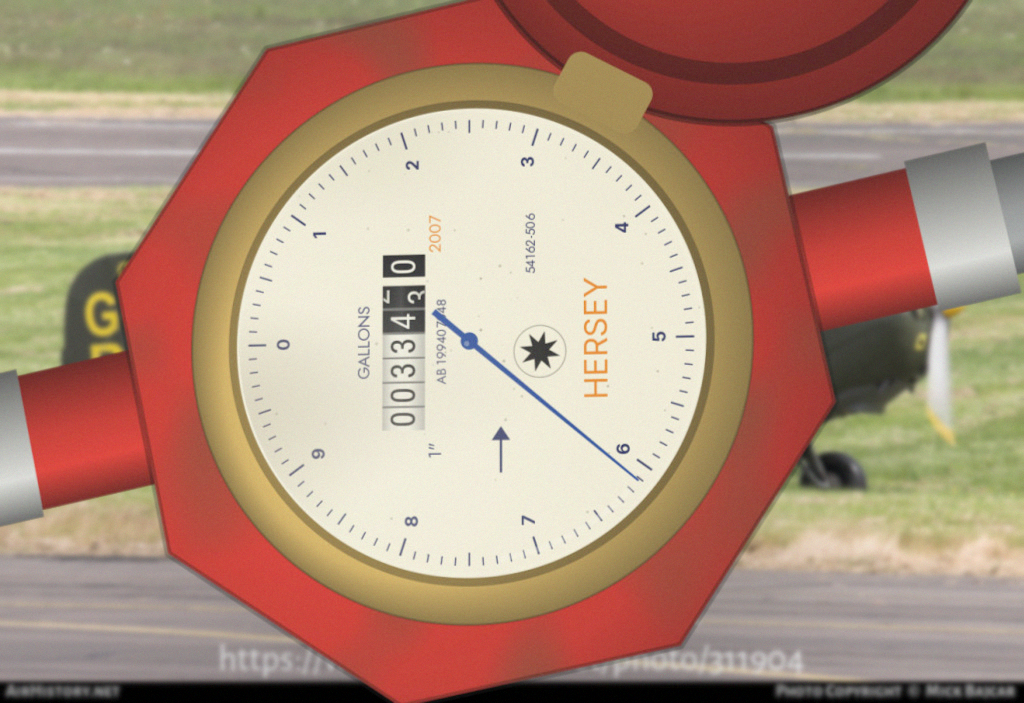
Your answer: 33426.1,gal
